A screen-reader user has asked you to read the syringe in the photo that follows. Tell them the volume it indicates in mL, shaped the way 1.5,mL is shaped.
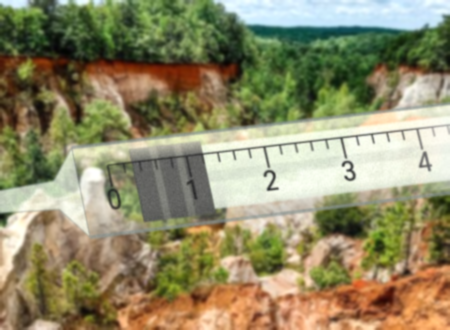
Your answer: 0.3,mL
